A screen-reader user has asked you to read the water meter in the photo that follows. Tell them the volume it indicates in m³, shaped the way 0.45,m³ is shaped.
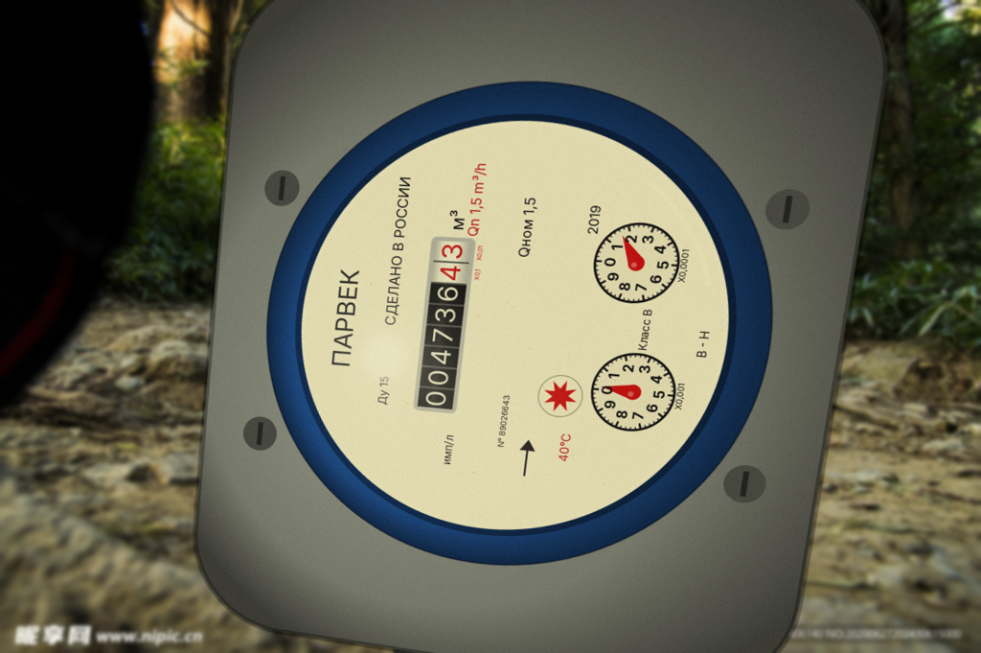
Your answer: 4736.4301,m³
